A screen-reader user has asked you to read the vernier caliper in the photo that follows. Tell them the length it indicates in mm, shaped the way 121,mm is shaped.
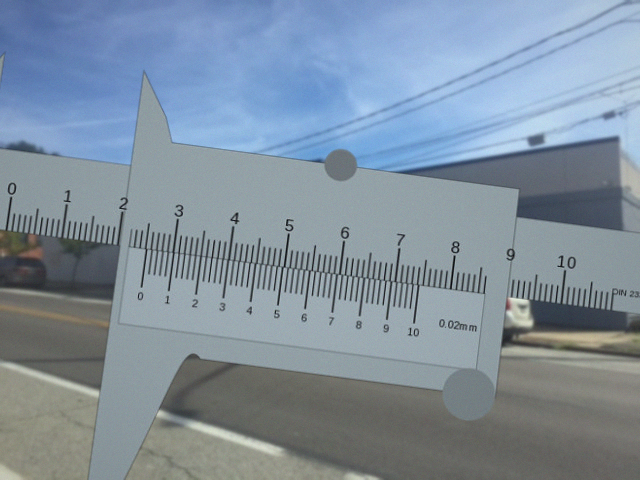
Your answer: 25.2,mm
